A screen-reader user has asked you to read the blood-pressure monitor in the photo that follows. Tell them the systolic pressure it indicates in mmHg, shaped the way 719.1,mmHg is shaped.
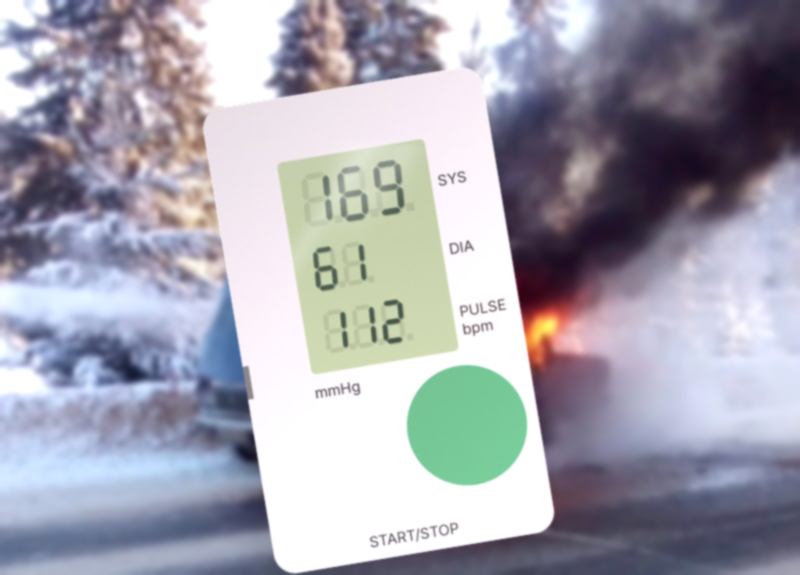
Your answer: 169,mmHg
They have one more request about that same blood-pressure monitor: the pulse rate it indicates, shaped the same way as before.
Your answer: 112,bpm
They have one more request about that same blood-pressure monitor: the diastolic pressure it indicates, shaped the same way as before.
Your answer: 61,mmHg
